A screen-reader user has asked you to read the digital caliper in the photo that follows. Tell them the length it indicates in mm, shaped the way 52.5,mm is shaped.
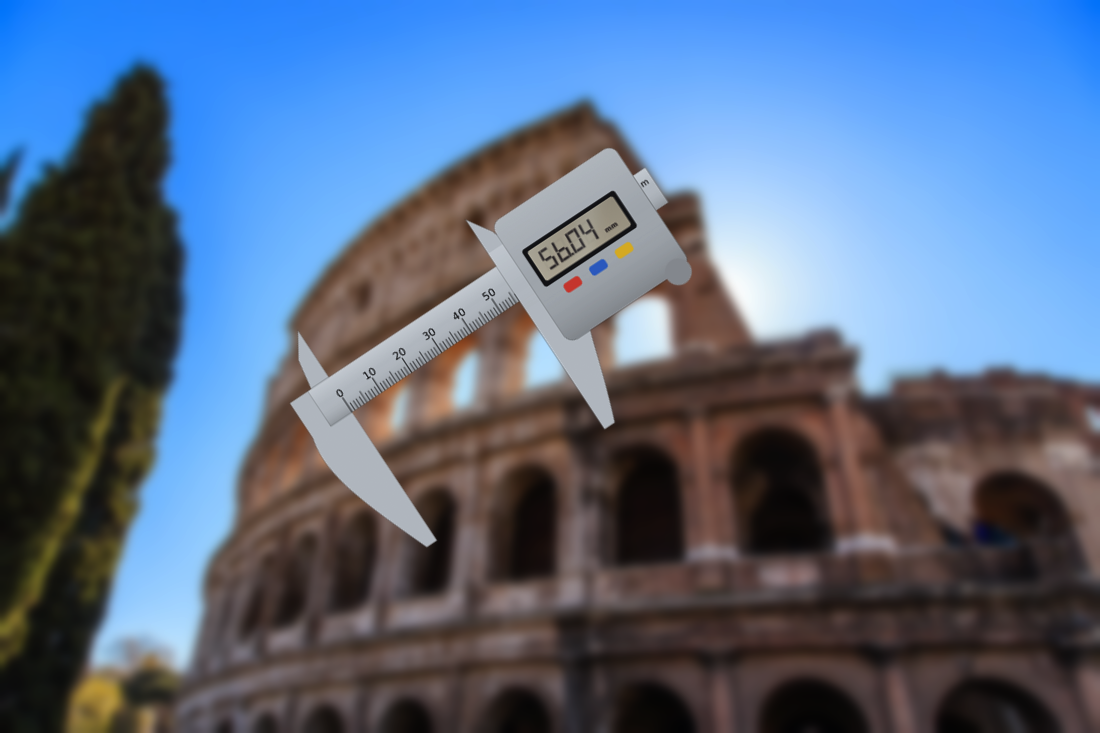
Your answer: 56.04,mm
